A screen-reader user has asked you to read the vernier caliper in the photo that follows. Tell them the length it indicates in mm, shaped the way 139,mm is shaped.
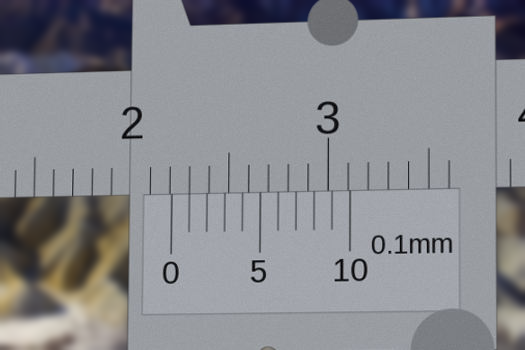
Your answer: 22.1,mm
